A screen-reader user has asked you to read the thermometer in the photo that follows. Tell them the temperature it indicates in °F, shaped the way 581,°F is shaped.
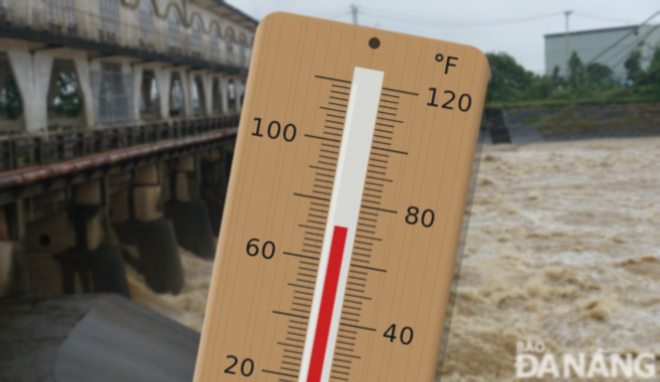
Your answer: 72,°F
